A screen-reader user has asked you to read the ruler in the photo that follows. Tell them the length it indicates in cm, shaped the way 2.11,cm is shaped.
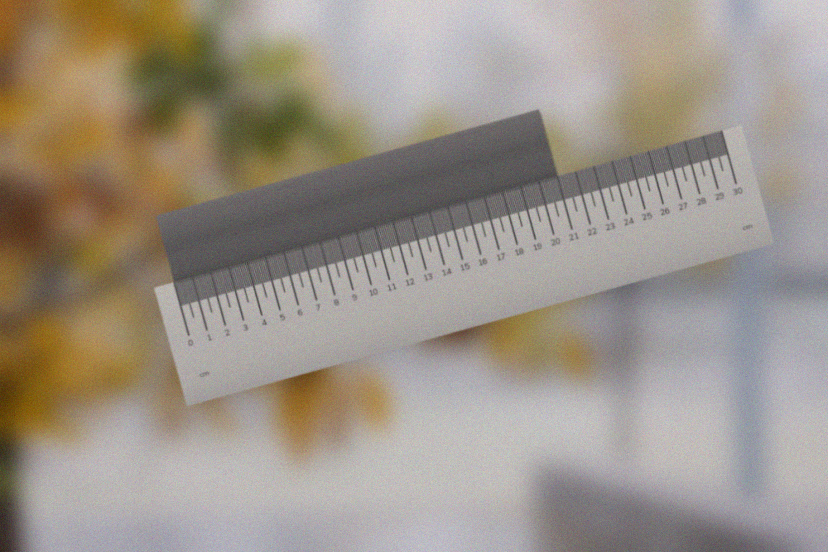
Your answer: 21,cm
